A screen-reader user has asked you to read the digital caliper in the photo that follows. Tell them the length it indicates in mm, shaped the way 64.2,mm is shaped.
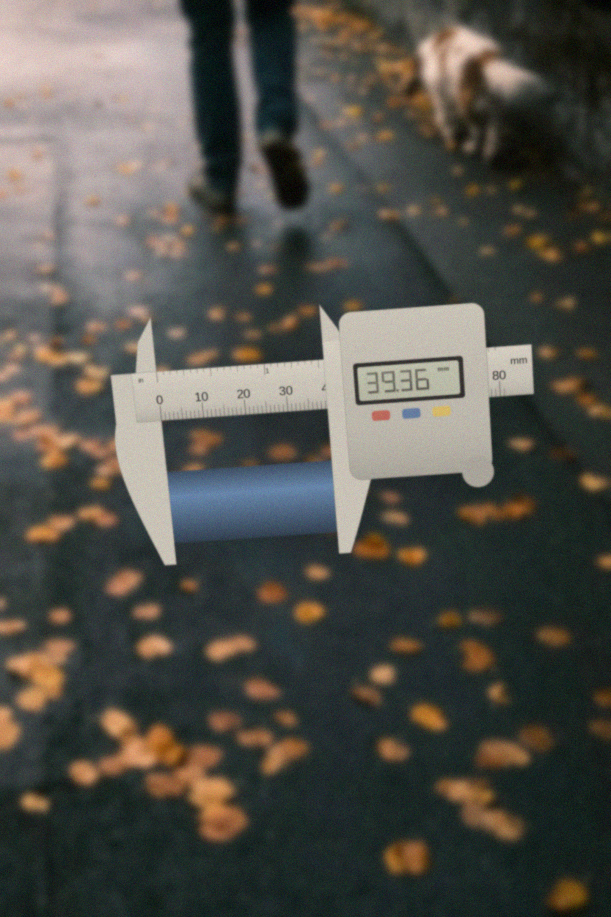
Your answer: 39.36,mm
